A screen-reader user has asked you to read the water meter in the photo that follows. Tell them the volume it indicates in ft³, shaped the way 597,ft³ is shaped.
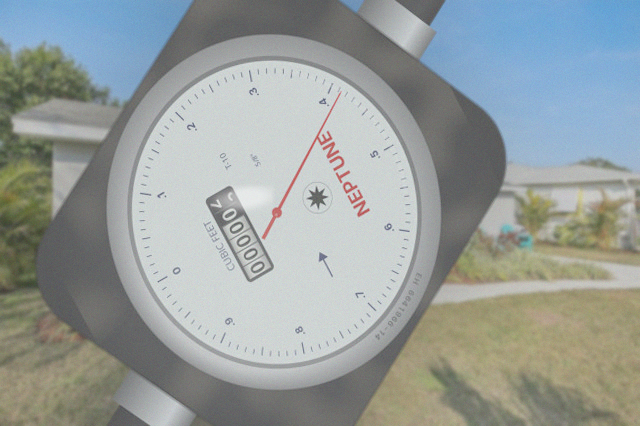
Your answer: 2.41,ft³
